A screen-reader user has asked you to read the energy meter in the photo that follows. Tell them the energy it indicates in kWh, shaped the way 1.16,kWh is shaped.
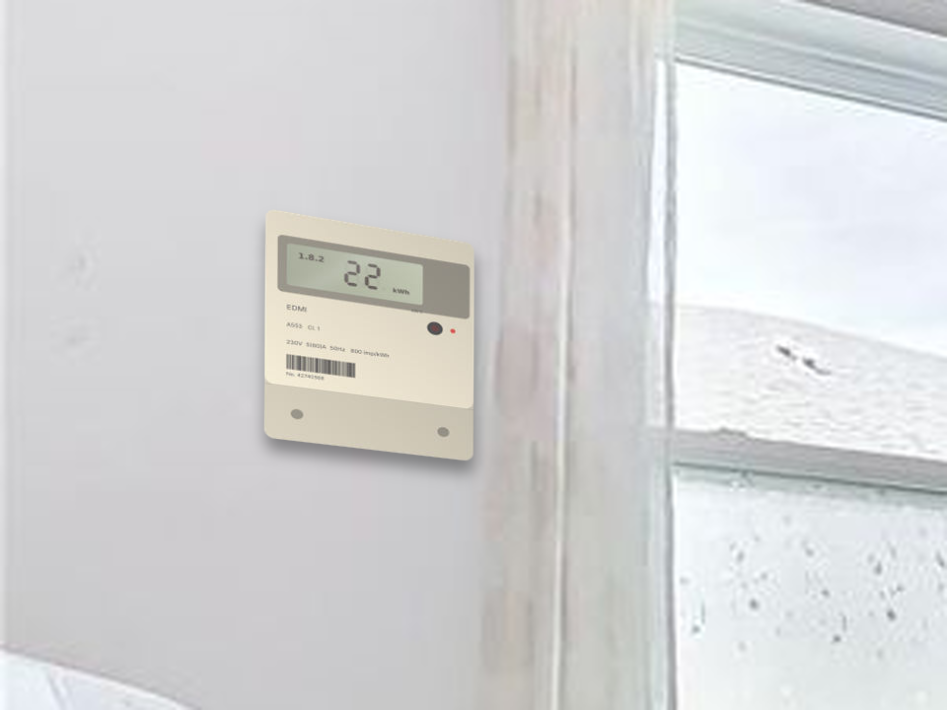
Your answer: 22,kWh
